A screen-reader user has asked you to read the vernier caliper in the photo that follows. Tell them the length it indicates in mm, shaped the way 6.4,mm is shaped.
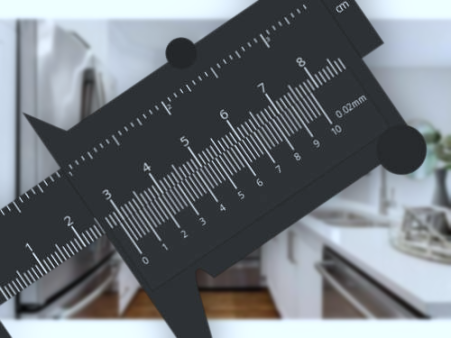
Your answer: 29.0,mm
